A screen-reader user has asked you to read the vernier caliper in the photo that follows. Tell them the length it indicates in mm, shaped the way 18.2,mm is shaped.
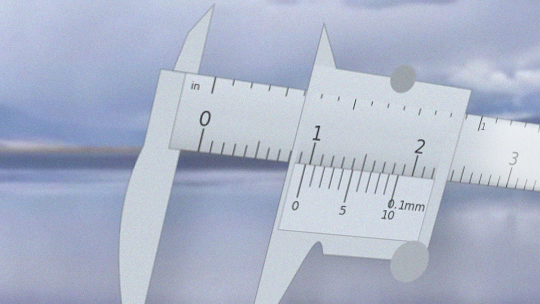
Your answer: 9.6,mm
